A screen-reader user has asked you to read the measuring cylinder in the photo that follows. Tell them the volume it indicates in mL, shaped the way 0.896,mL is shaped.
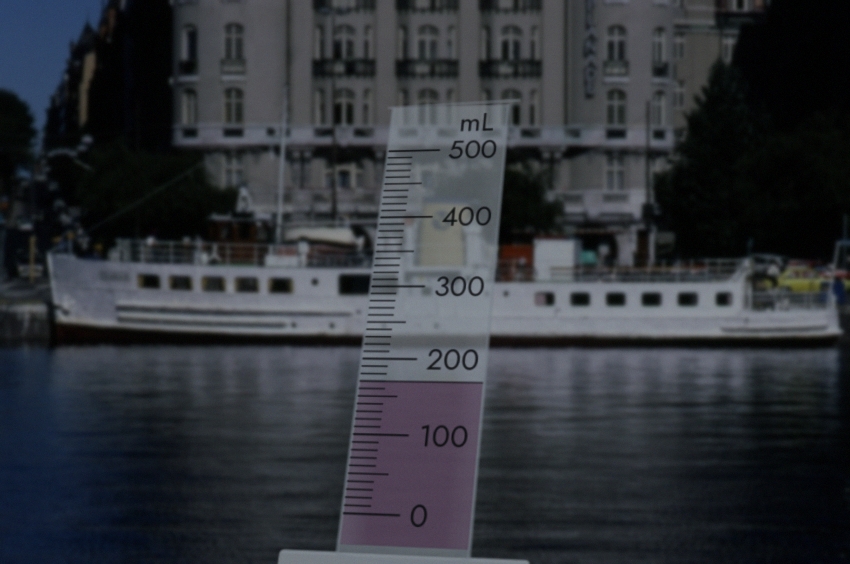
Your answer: 170,mL
